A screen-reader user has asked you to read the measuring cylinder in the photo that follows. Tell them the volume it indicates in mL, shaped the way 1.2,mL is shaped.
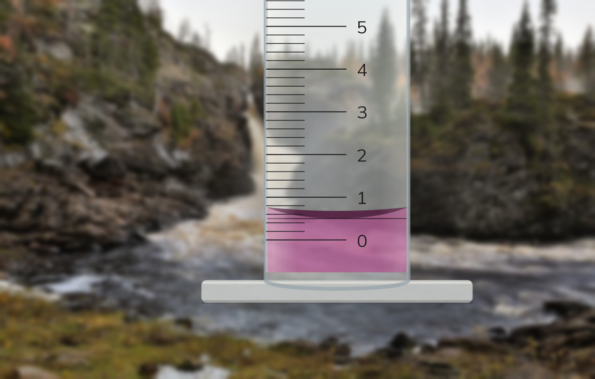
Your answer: 0.5,mL
